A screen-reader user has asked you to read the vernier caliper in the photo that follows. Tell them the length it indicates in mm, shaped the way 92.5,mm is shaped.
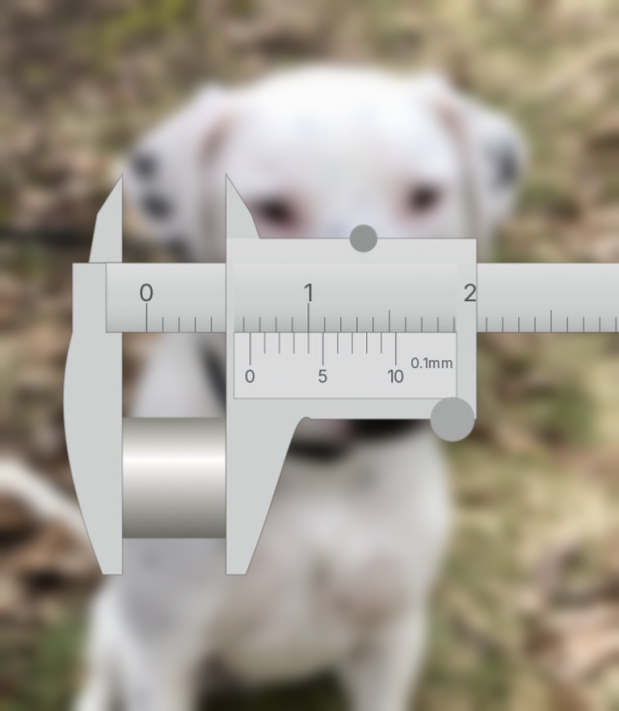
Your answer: 6.4,mm
